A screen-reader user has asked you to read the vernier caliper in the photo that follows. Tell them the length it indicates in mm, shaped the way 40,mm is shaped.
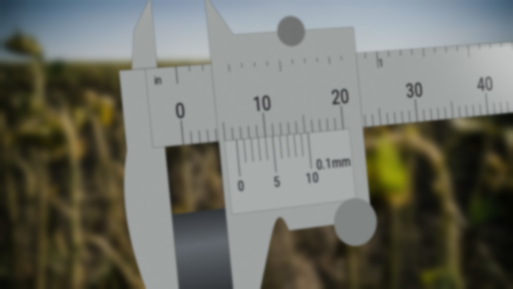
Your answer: 6.4,mm
